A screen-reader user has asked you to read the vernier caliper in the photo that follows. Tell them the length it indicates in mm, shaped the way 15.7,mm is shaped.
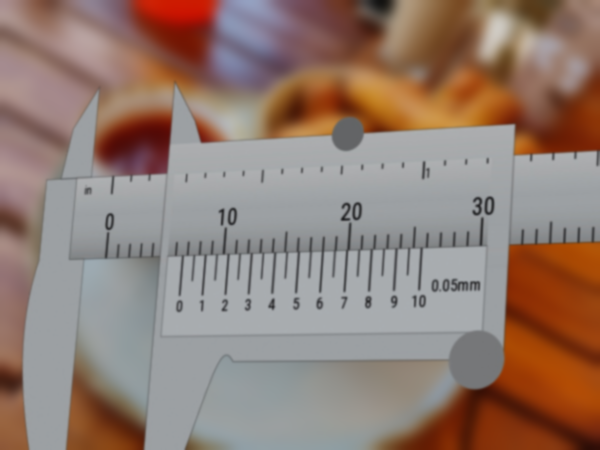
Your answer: 6.6,mm
